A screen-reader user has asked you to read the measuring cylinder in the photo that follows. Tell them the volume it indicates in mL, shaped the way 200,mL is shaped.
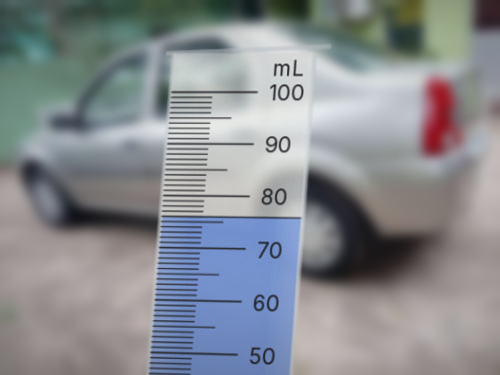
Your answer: 76,mL
